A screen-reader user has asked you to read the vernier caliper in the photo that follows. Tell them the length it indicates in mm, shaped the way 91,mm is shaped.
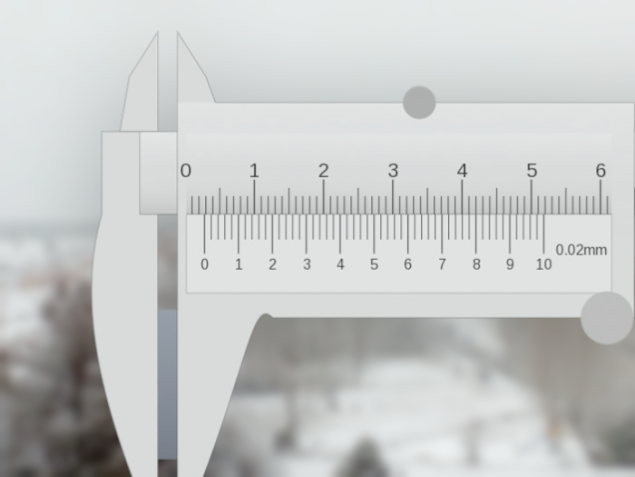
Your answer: 2.8,mm
